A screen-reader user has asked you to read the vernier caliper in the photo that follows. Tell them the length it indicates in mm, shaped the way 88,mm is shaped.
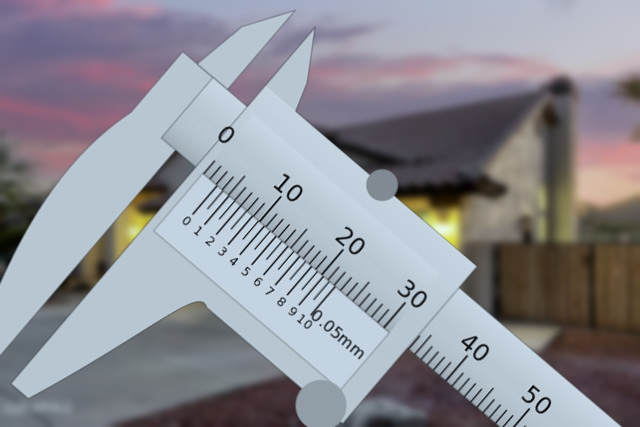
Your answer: 3.2,mm
